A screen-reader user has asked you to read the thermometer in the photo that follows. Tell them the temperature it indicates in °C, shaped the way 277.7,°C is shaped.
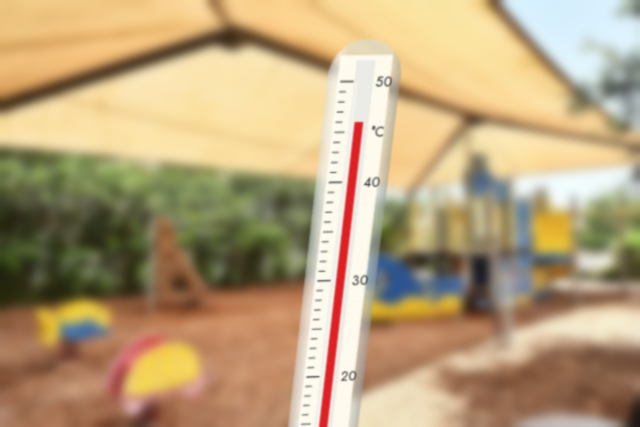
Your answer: 46,°C
